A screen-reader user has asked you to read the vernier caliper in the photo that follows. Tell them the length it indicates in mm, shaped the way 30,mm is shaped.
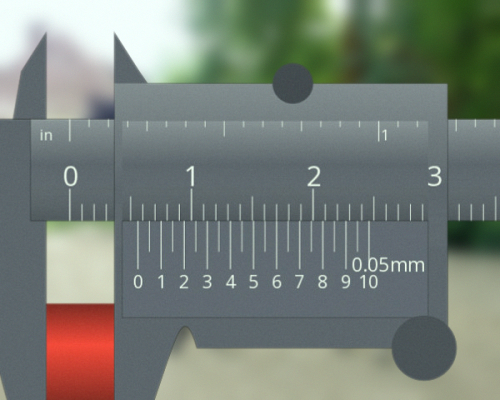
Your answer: 5.6,mm
